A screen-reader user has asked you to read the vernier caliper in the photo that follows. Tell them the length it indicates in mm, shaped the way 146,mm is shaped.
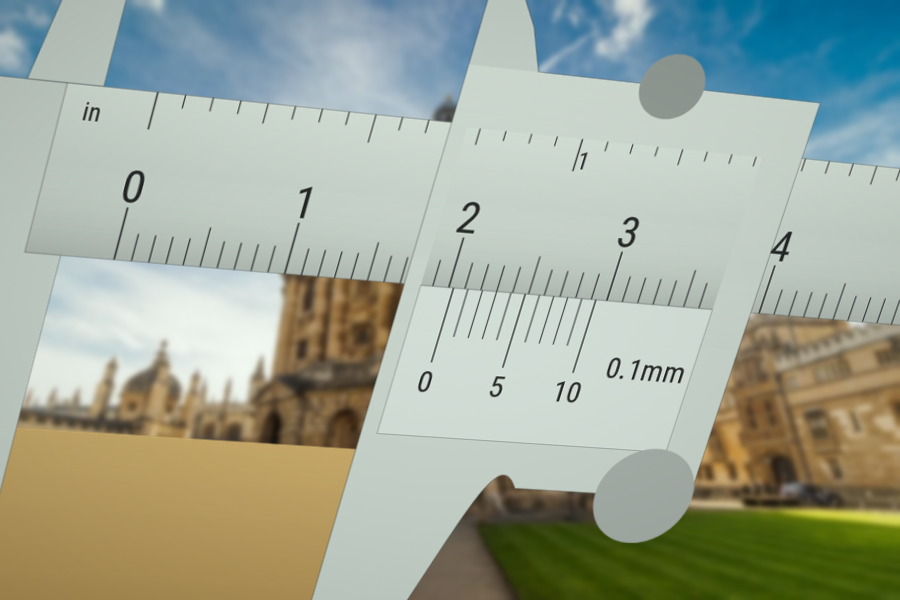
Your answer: 20.3,mm
